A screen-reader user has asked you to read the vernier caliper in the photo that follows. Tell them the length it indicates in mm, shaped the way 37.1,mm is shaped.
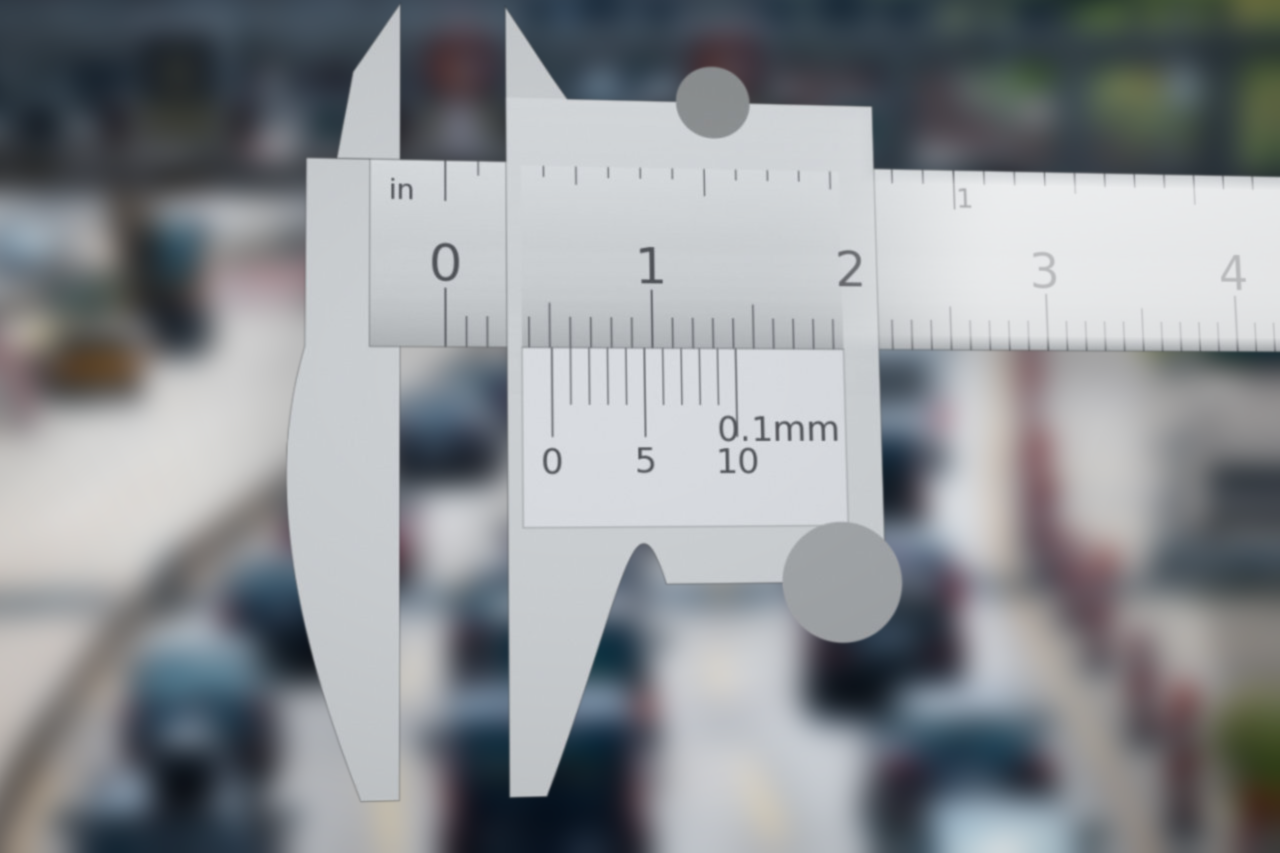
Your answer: 5.1,mm
